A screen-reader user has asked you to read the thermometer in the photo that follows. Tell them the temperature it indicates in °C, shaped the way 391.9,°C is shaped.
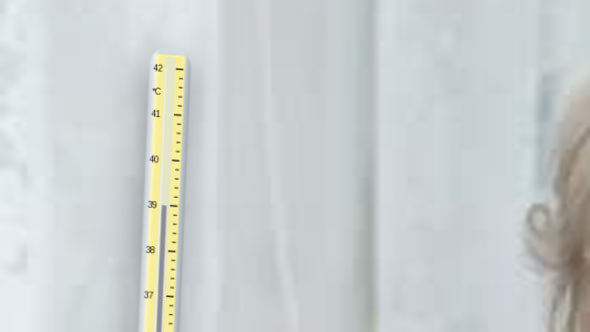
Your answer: 39,°C
